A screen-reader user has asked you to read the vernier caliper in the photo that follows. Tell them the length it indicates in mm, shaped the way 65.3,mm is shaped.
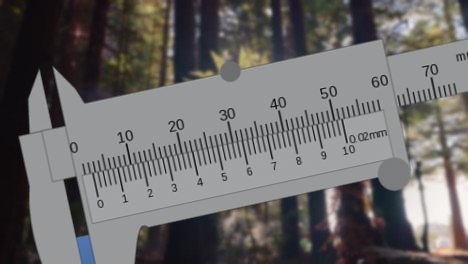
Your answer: 2.5,mm
